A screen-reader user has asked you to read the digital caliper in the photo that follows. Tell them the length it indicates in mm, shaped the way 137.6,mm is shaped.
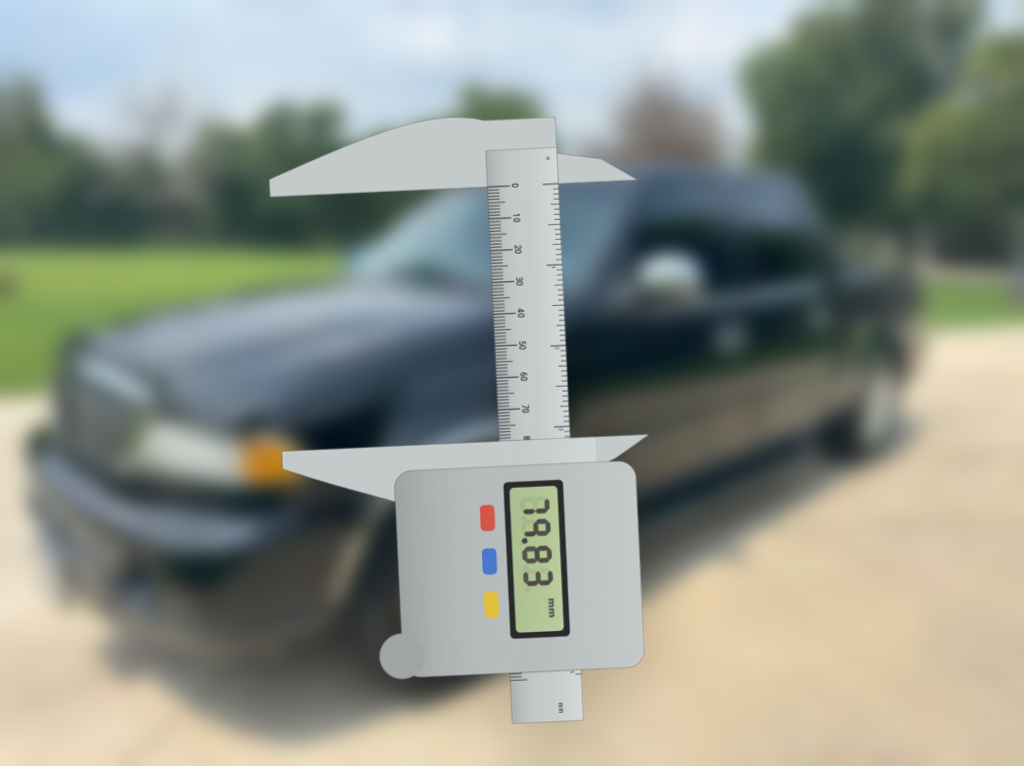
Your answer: 79.83,mm
